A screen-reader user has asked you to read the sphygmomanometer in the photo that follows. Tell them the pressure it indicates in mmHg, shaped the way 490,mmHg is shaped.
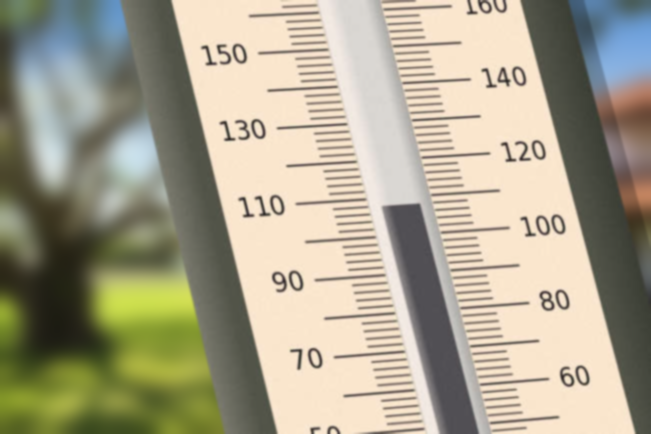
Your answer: 108,mmHg
